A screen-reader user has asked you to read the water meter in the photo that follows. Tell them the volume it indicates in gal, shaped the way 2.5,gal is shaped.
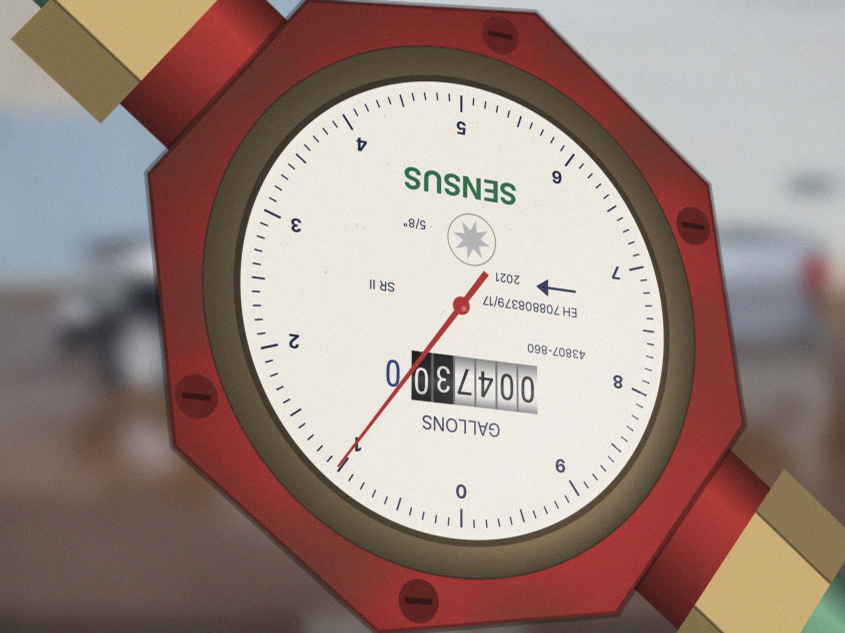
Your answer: 47301.0,gal
